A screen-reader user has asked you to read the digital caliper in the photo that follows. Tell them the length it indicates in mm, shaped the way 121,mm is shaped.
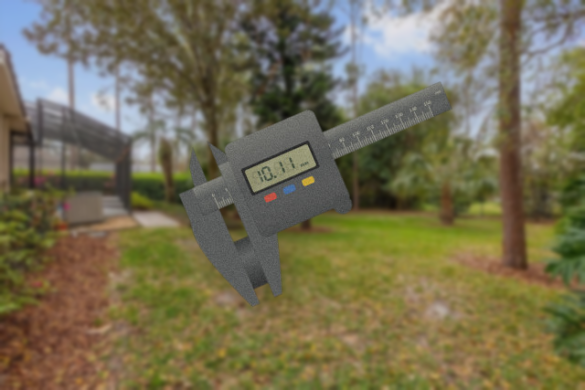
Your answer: 10.11,mm
